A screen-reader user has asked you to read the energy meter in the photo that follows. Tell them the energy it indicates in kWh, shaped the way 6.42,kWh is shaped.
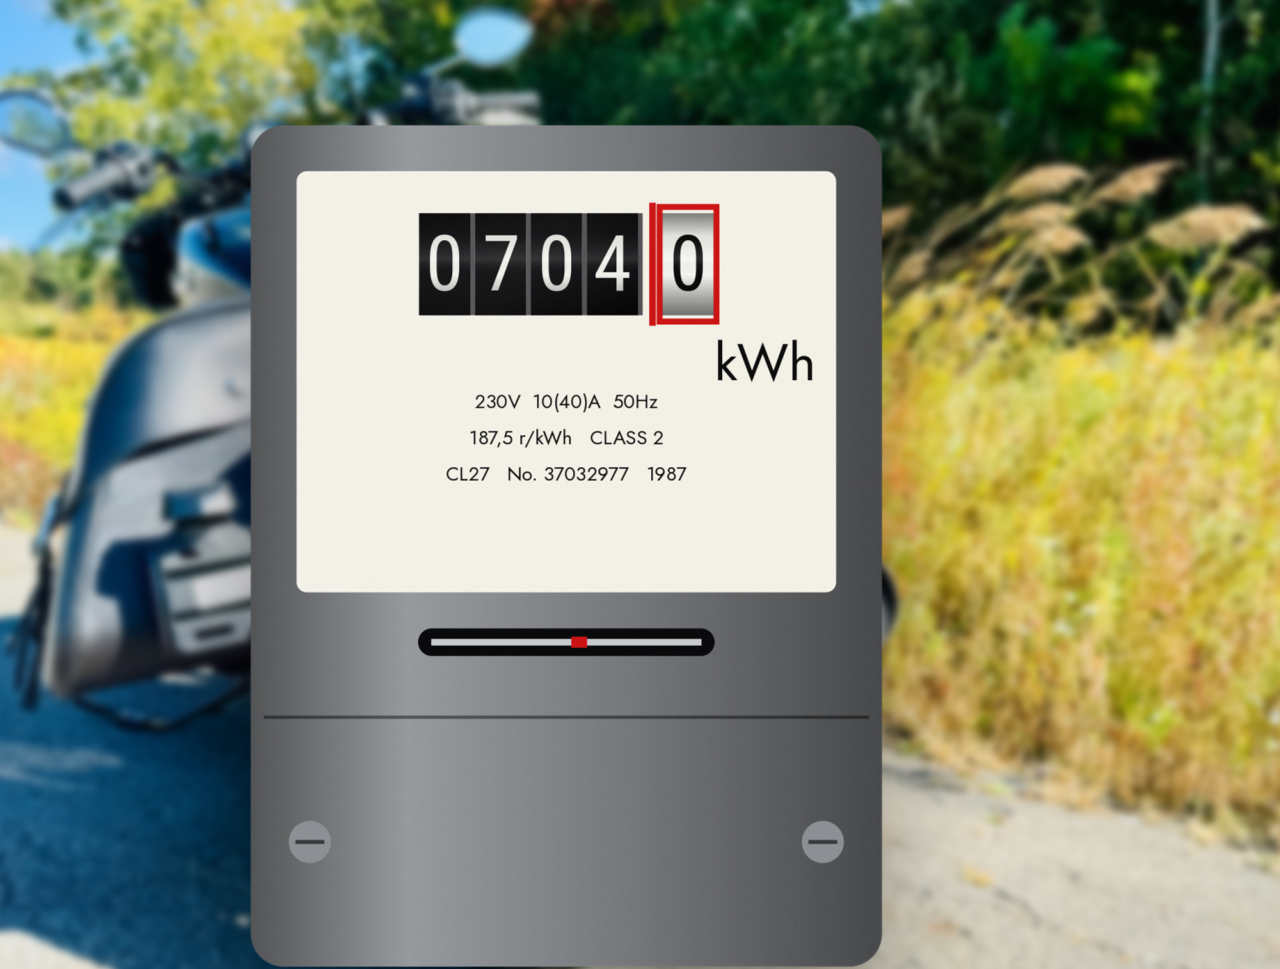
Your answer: 704.0,kWh
